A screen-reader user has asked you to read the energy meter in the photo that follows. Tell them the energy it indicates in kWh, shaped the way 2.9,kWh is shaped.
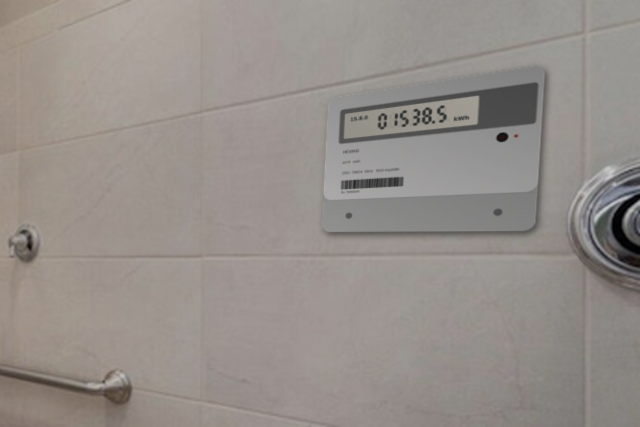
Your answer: 1538.5,kWh
